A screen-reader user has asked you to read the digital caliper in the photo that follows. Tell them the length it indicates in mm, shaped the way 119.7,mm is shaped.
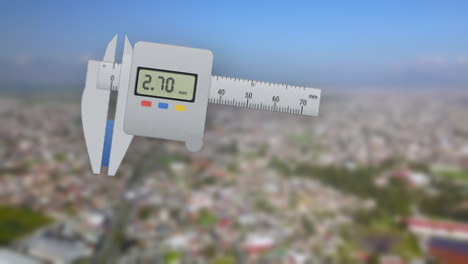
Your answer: 2.70,mm
